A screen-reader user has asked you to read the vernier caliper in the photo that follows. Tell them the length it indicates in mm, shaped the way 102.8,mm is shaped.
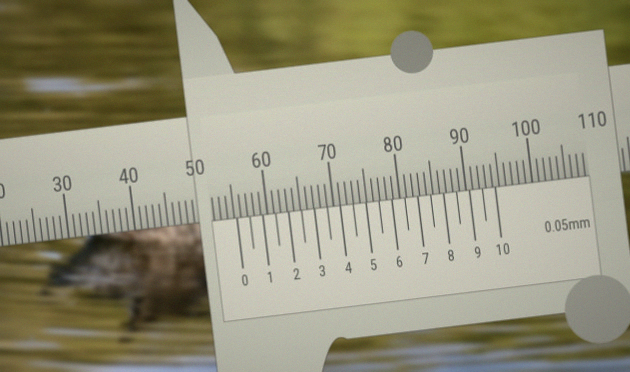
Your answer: 55.4,mm
